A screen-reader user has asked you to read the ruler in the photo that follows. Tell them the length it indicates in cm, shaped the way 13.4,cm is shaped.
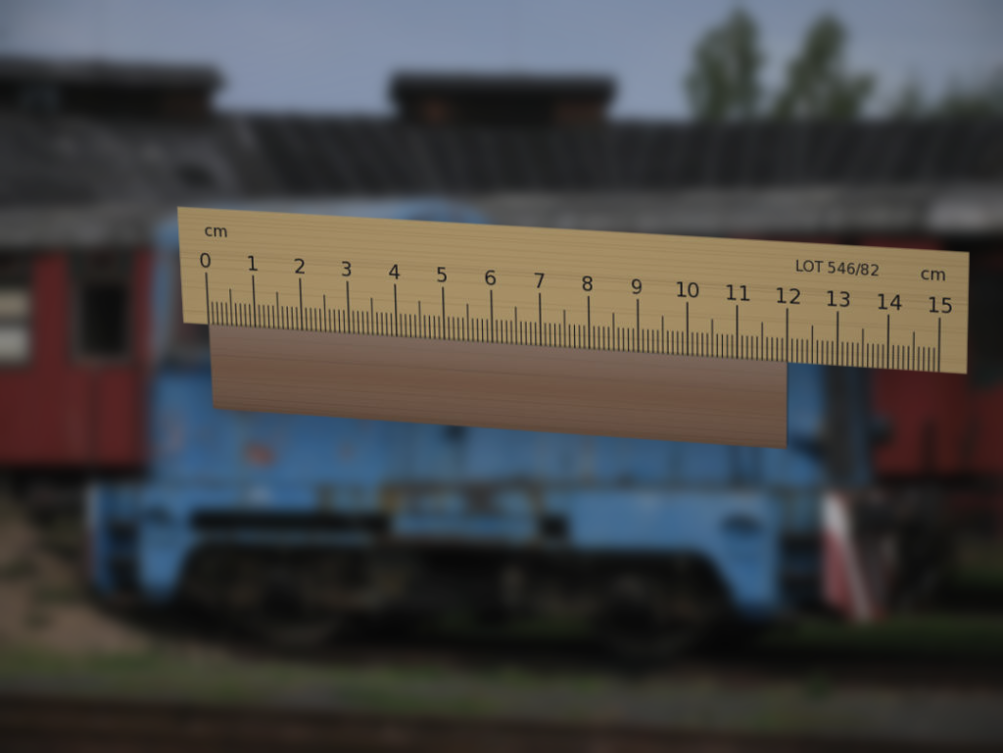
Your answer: 12,cm
